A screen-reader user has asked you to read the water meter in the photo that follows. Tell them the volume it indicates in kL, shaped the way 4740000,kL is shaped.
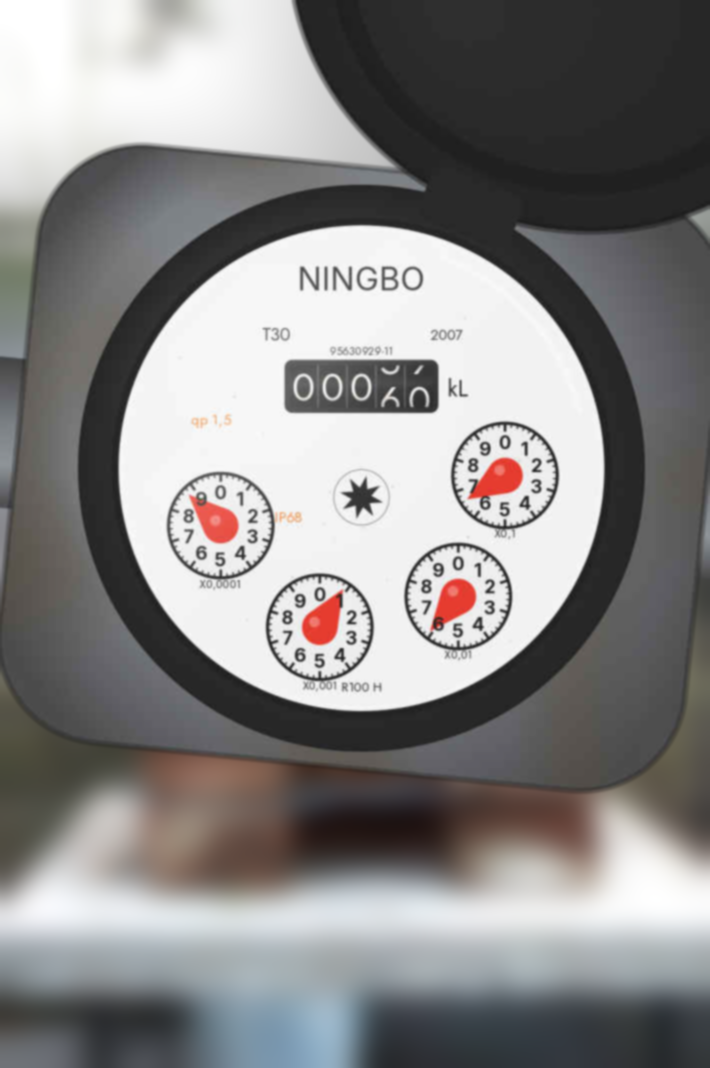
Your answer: 59.6608,kL
